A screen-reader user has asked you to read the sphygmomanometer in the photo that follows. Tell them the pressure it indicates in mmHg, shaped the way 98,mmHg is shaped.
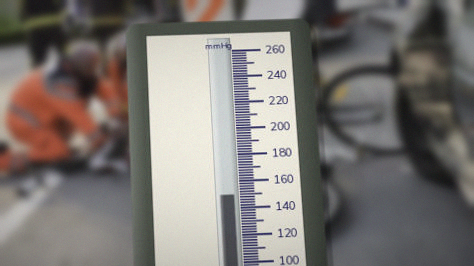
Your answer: 150,mmHg
